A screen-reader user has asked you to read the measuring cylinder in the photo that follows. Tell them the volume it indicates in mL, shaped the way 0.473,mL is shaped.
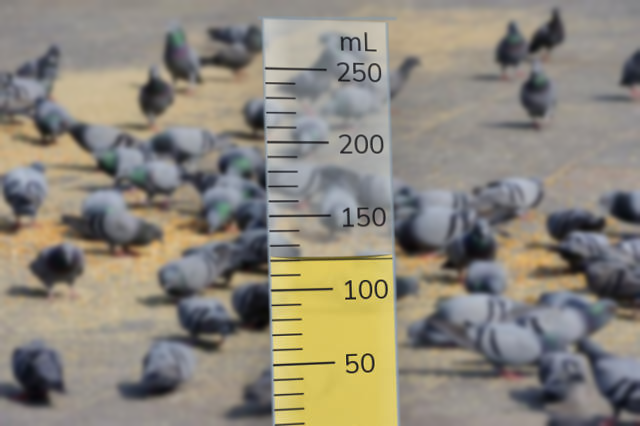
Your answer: 120,mL
